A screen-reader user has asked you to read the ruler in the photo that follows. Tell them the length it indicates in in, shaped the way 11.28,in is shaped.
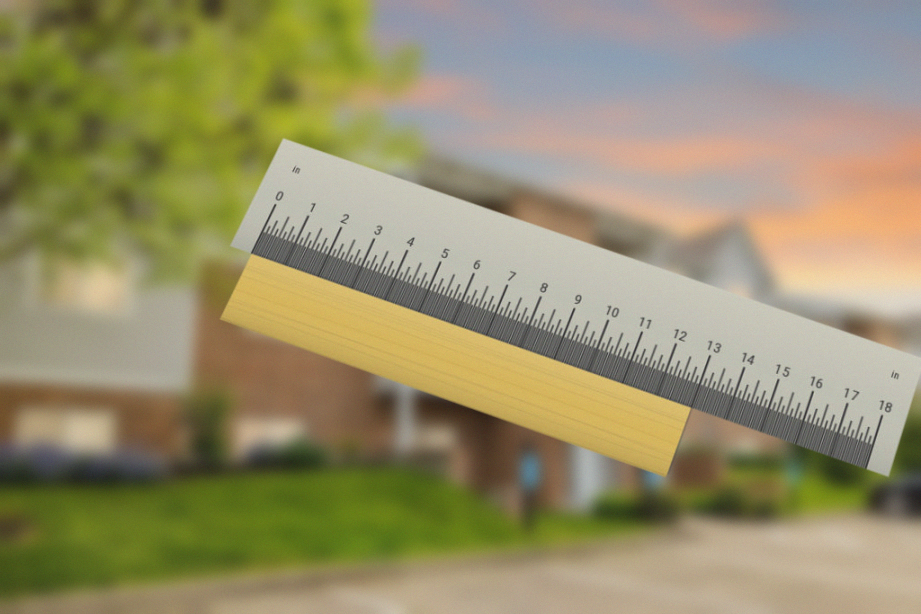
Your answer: 13,in
